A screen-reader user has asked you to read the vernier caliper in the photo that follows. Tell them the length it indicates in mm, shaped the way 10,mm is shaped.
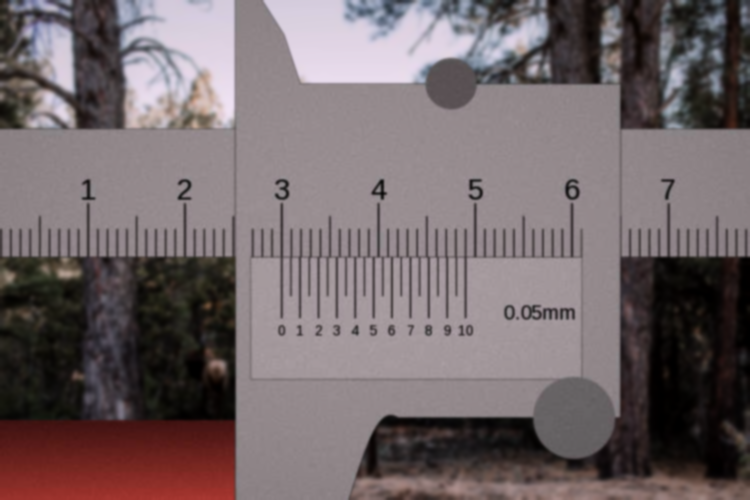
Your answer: 30.0,mm
